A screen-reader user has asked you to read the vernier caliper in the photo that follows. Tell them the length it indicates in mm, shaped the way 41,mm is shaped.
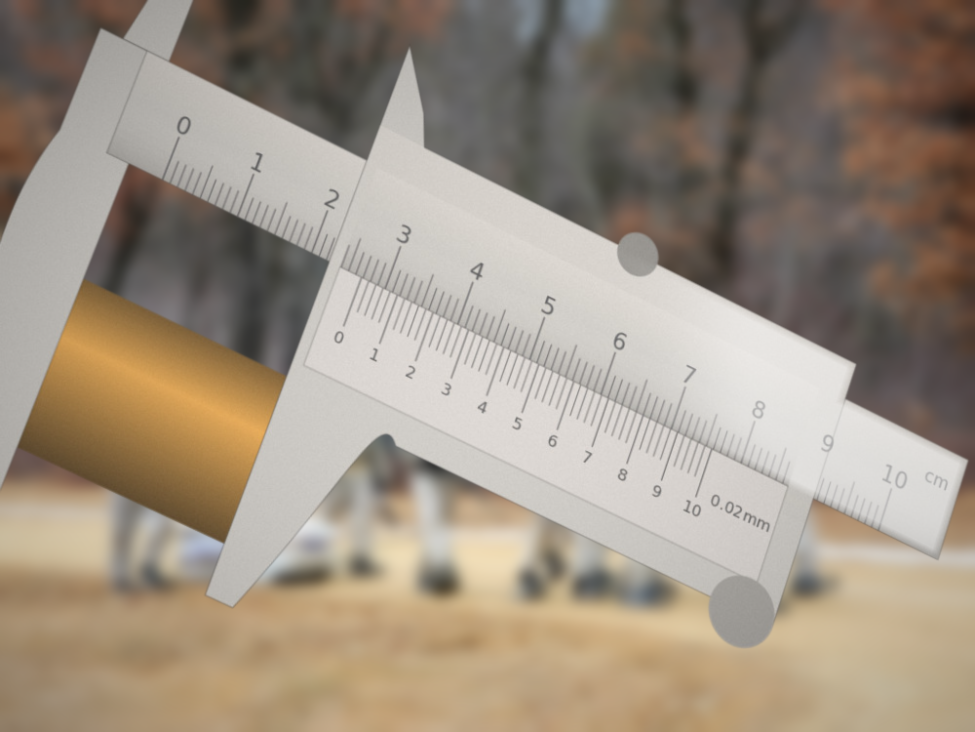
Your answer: 26.8,mm
